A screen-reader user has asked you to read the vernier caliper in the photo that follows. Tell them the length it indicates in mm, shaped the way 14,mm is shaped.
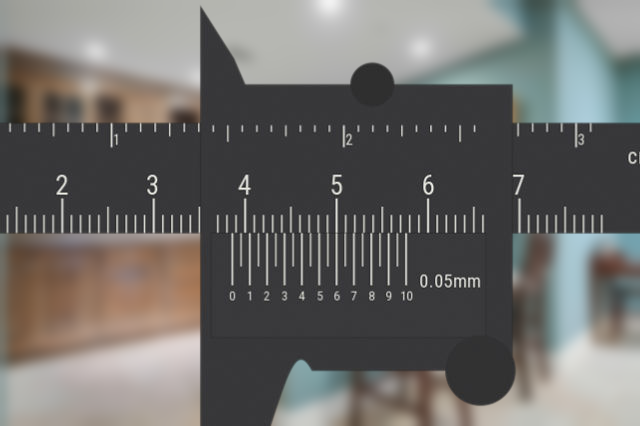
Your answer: 38.6,mm
